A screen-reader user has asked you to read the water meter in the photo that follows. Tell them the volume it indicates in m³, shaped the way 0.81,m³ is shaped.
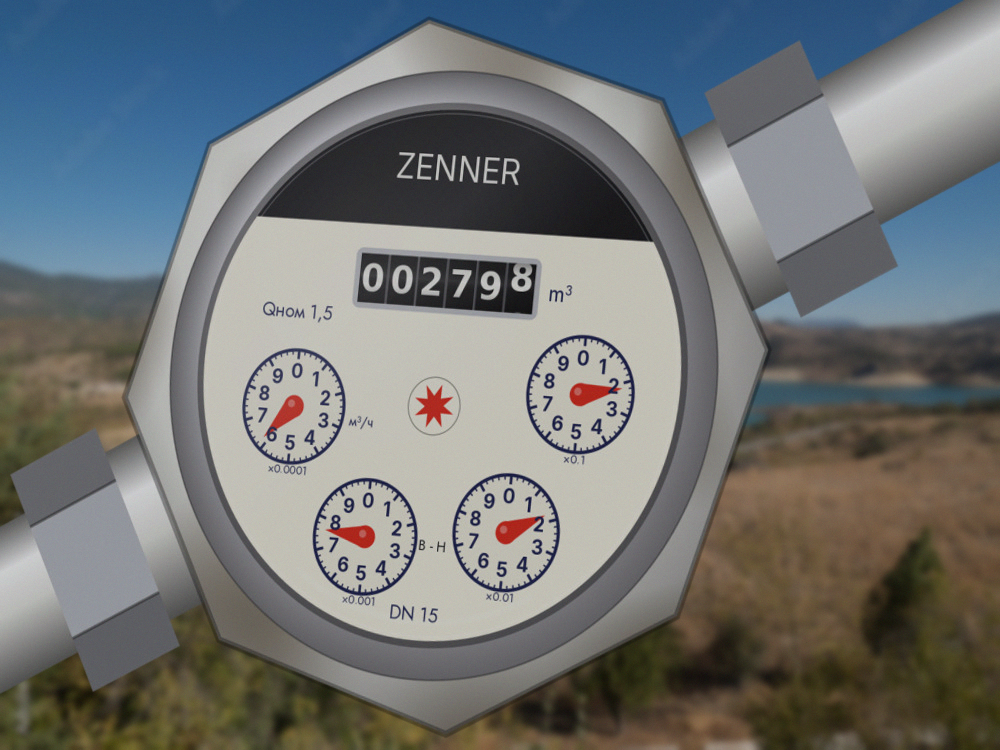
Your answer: 2798.2176,m³
